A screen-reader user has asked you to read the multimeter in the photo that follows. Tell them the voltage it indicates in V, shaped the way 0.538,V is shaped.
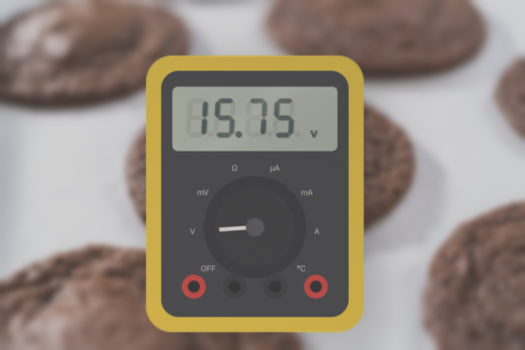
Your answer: 15.75,V
